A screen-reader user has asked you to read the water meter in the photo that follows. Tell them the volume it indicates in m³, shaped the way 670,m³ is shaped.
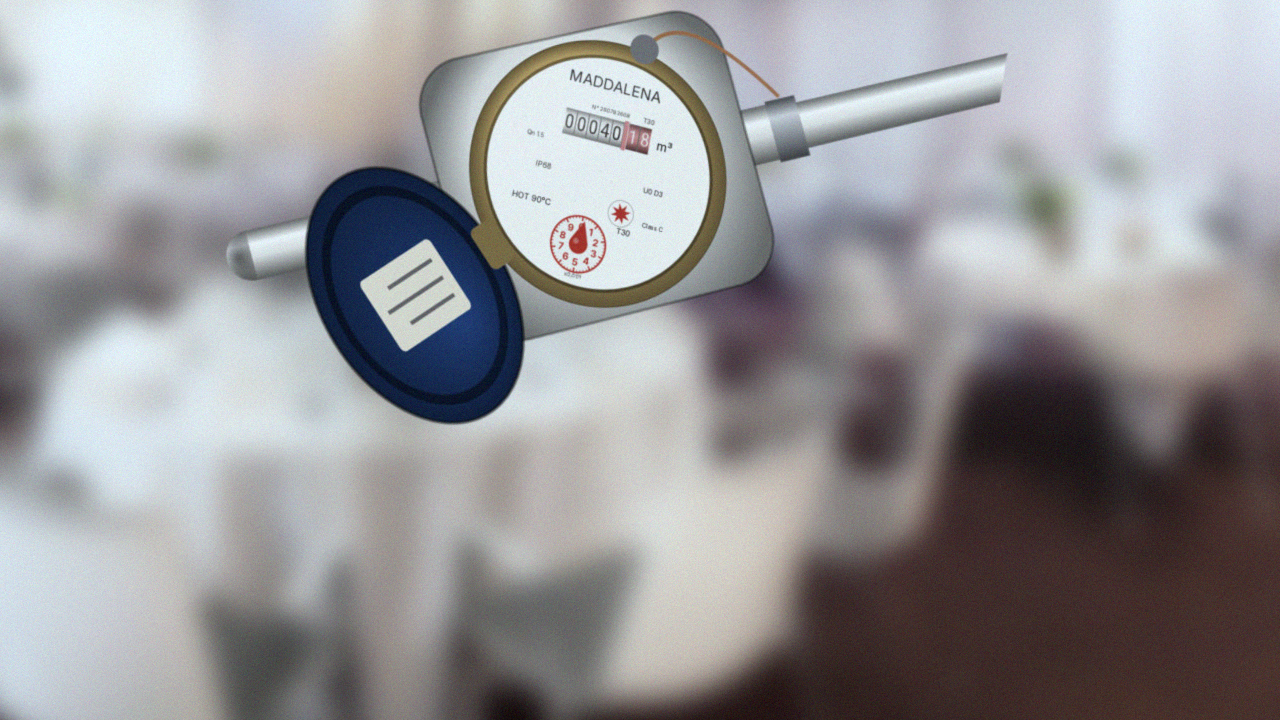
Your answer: 40.180,m³
